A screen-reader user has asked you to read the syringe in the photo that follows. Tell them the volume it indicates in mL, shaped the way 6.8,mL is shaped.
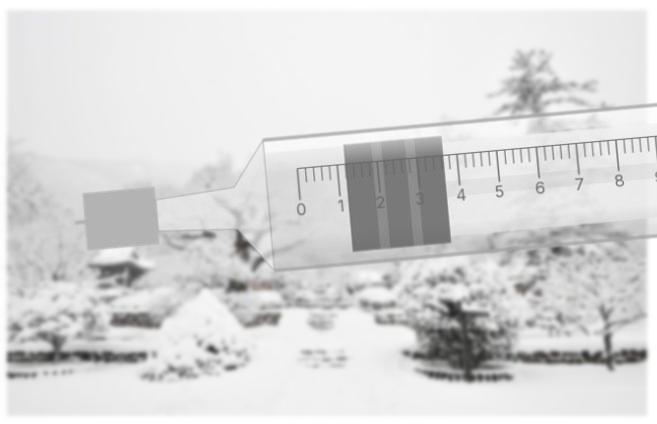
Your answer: 1.2,mL
